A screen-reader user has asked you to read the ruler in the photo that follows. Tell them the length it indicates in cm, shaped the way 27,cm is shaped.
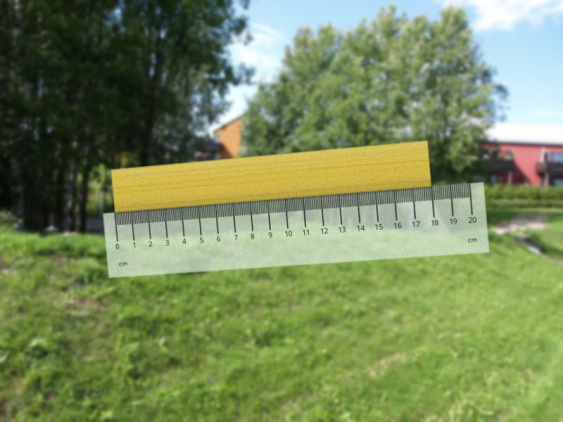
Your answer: 18,cm
